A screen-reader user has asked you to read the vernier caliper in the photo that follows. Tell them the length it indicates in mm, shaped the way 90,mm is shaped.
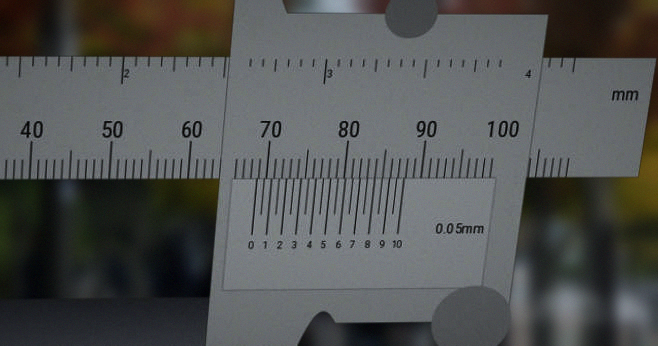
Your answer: 68.8,mm
